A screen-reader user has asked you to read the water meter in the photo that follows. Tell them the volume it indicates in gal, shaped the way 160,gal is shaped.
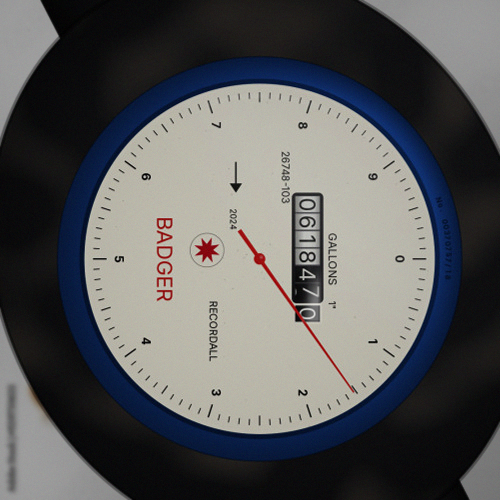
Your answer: 618471.5,gal
